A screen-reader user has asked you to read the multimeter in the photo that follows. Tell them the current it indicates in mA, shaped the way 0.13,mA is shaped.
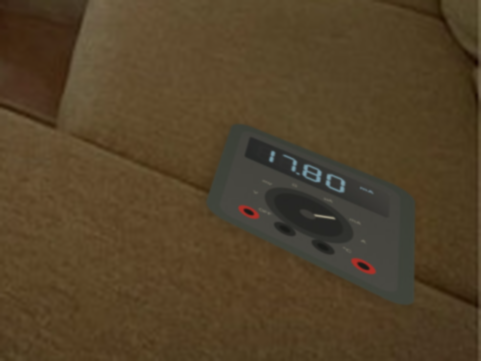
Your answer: 17.80,mA
